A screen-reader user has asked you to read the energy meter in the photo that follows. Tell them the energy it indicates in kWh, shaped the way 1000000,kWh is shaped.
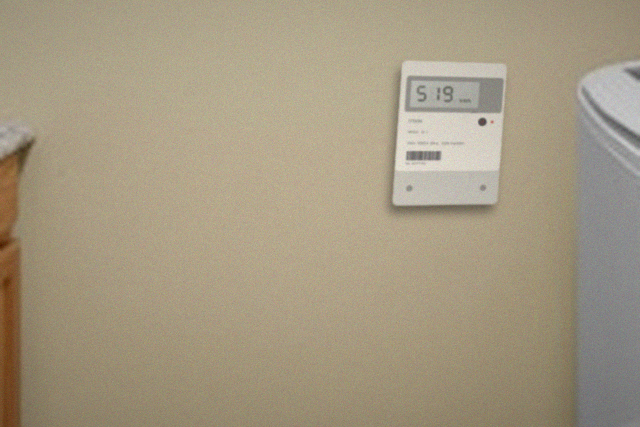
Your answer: 519,kWh
